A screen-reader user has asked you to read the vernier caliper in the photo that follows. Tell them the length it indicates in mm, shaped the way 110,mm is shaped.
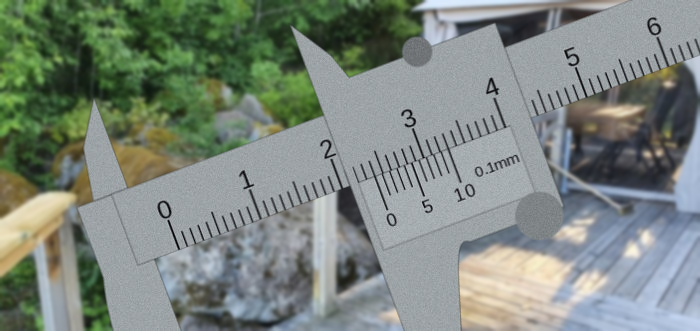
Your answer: 24.0,mm
